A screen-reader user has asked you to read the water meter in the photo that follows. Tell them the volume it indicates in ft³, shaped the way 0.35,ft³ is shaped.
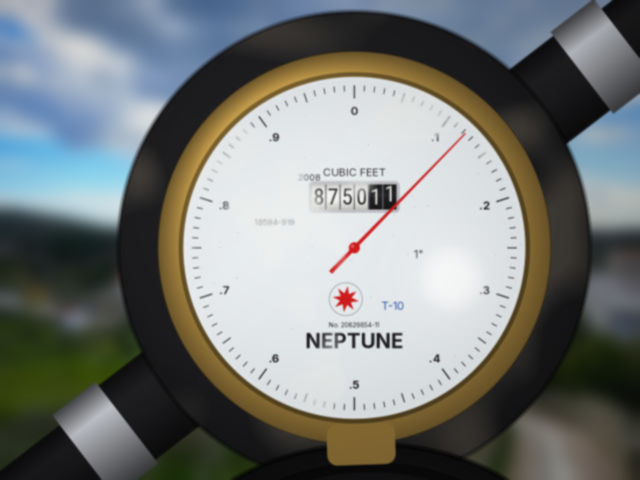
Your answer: 875011.12,ft³
